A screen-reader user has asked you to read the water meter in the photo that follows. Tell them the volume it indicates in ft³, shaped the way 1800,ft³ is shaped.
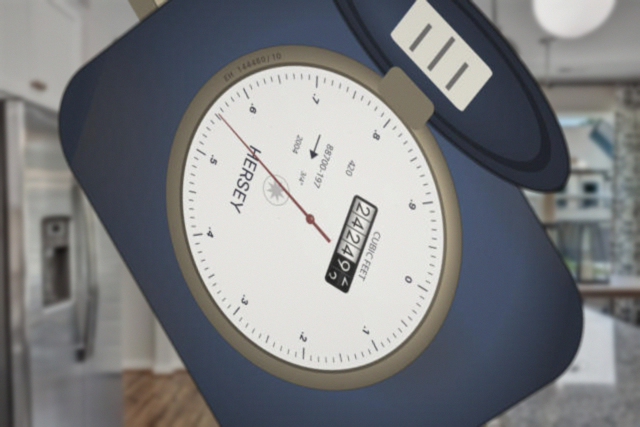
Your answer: 242492.55,ft³
